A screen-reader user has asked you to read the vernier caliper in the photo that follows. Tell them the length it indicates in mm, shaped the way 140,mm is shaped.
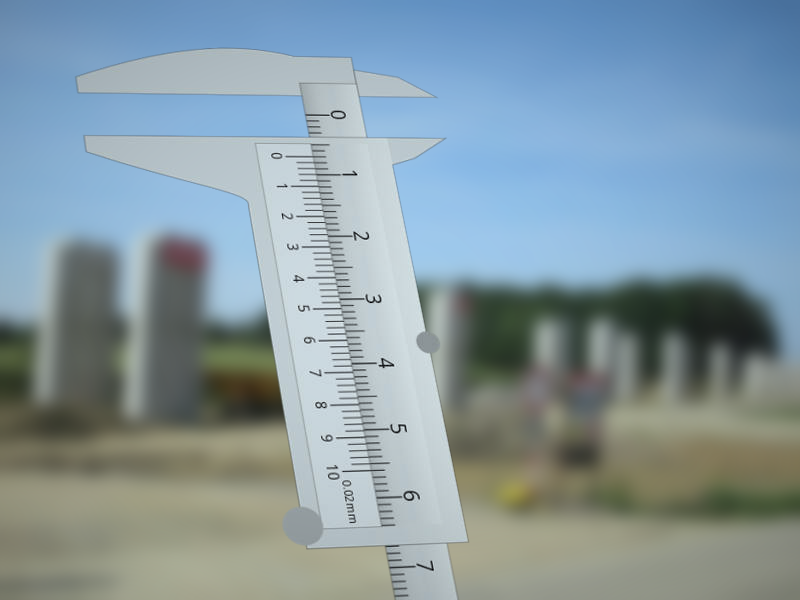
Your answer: 7.0,mm
